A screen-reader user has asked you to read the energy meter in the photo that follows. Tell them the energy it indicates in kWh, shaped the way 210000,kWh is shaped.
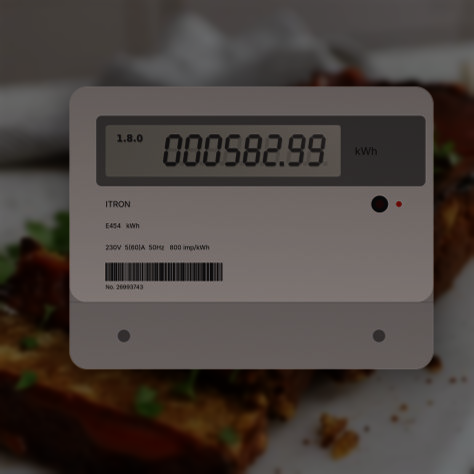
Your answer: 582.99,kWh
